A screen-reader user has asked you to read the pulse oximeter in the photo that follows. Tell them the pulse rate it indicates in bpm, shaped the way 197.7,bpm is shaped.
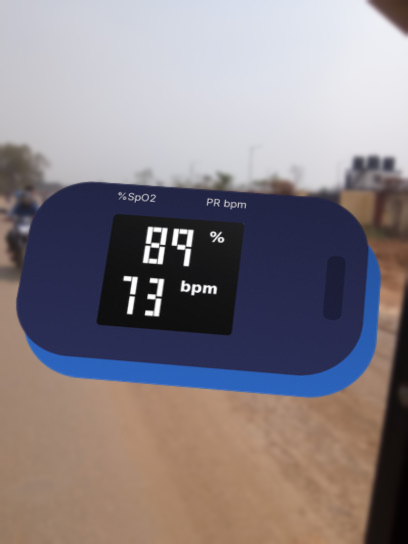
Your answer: 73,bpm
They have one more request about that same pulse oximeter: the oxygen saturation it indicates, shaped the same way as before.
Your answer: 89,%
